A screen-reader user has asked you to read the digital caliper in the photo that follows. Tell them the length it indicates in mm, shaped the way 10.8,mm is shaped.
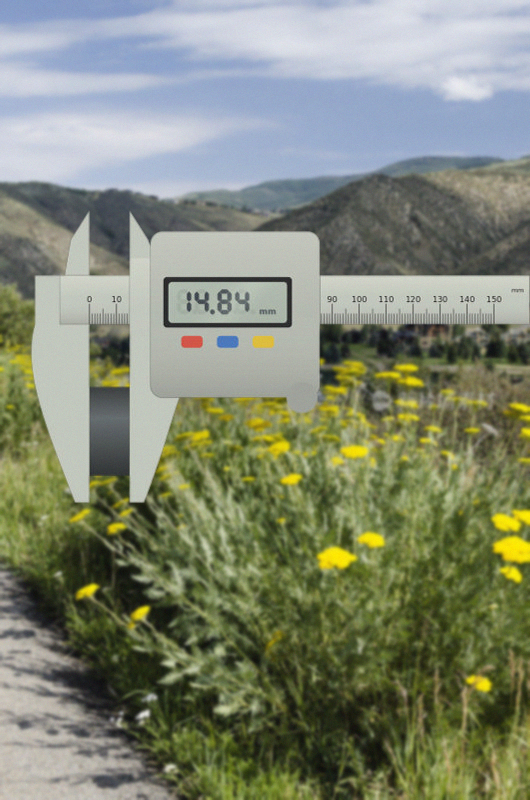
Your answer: 14.84,mm
